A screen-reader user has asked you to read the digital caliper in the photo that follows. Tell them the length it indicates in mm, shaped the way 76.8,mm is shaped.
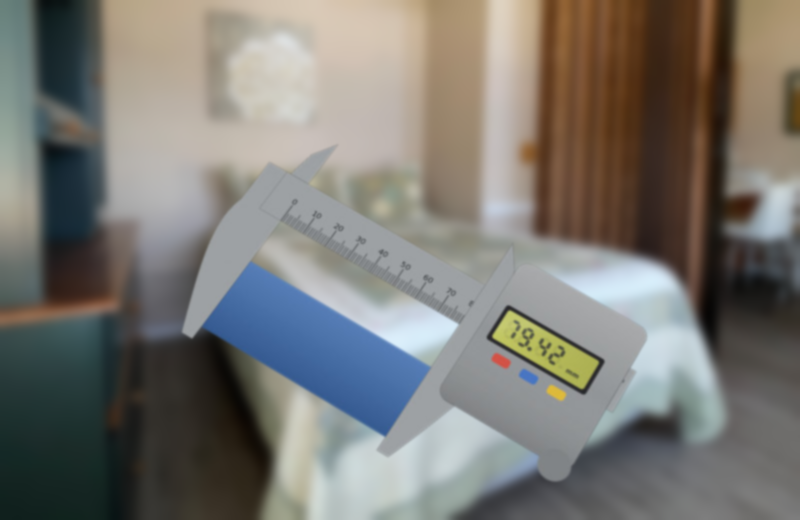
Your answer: 79.42,mm
